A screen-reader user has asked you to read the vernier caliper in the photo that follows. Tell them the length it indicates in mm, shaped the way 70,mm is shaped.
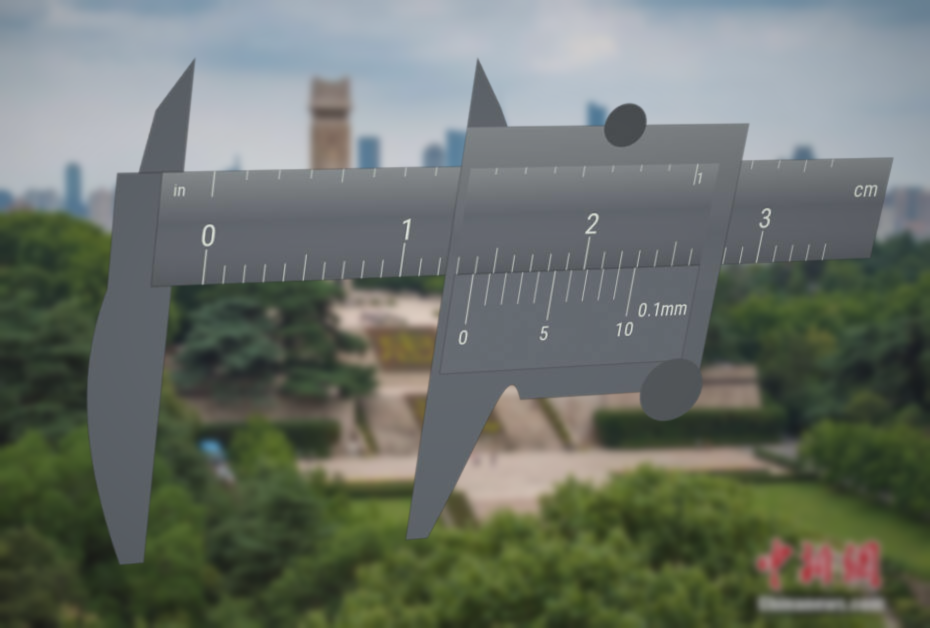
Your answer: 13.9,mm
